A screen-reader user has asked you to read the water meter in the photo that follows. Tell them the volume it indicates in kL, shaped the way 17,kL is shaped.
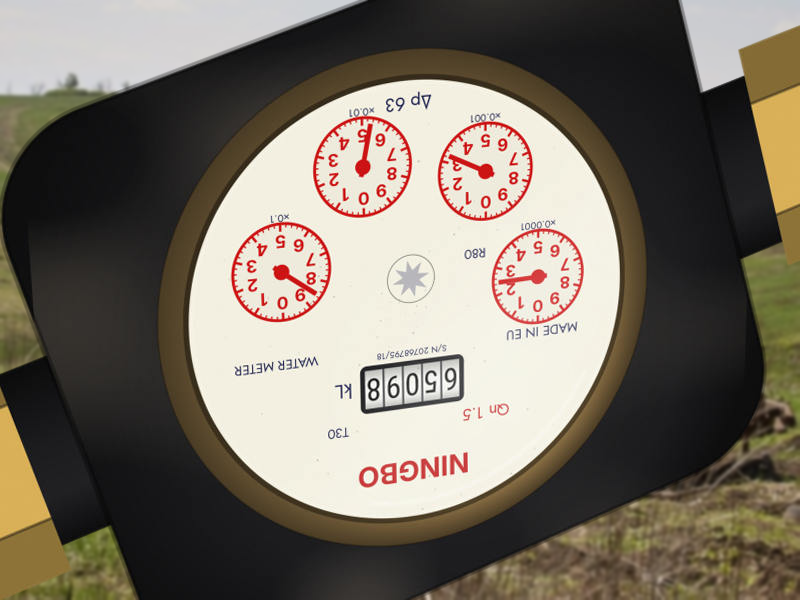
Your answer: 65098.8532,kL
